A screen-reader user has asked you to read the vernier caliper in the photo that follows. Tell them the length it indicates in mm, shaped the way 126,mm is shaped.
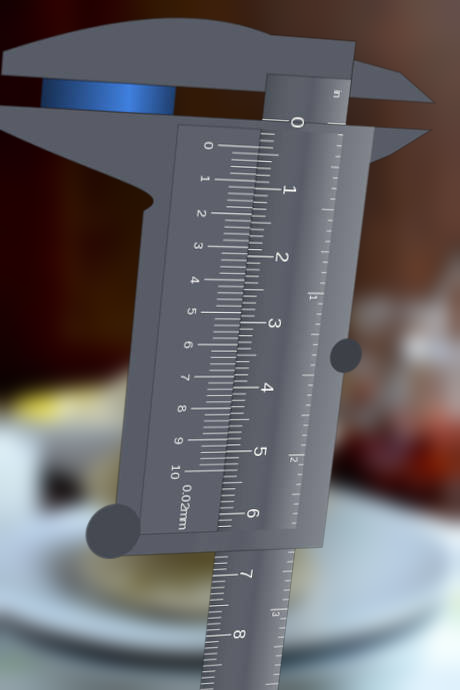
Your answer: 4.0,mm
